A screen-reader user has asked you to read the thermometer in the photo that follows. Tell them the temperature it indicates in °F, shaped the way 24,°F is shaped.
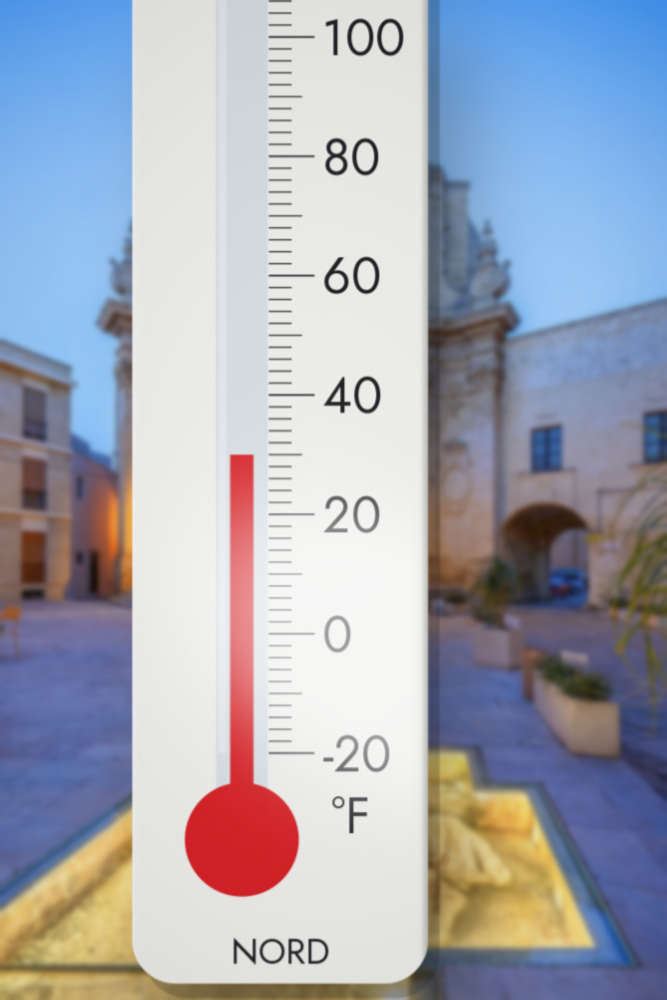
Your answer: 30,°F
